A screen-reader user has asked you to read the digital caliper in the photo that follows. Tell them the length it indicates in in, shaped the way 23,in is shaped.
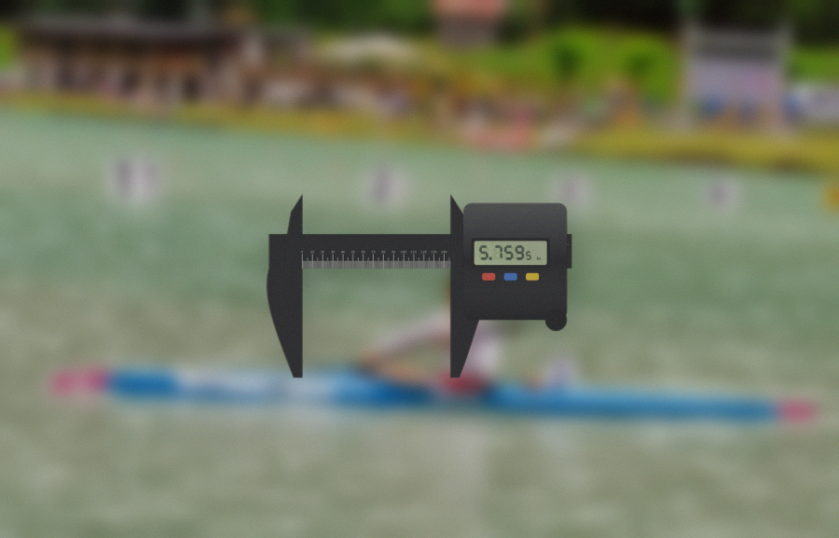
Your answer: 5.7595,in
